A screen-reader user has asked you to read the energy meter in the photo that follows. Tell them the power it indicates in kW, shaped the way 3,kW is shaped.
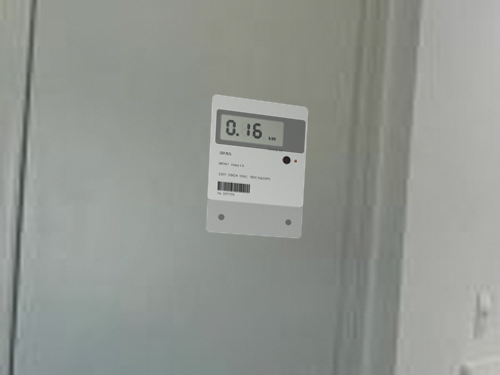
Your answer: 0.16,kW
